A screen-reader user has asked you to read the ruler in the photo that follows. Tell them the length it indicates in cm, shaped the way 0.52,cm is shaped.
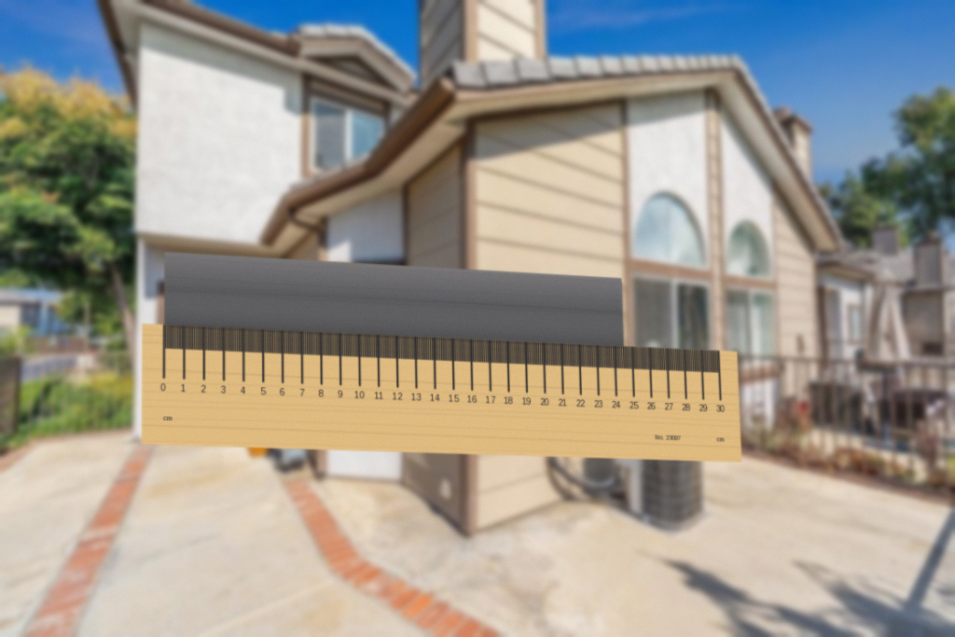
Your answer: 24.5,cm
